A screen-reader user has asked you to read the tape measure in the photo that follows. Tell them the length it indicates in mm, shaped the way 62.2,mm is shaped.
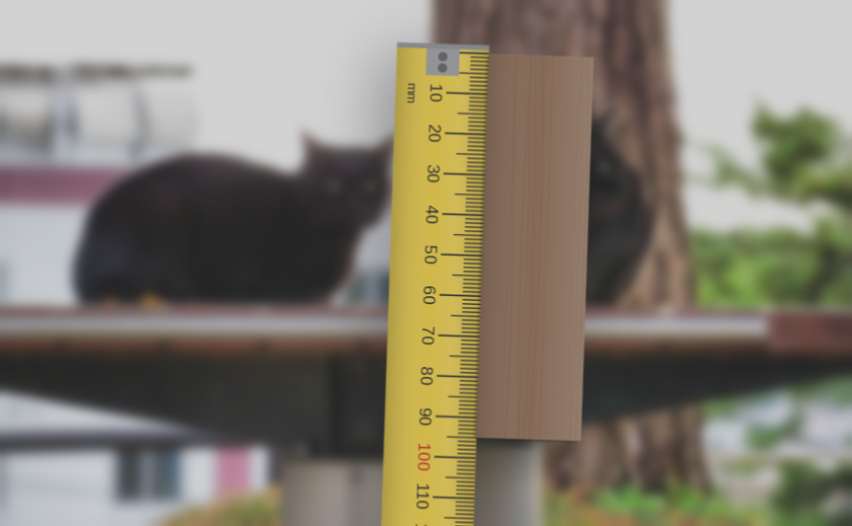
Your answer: 95,mm
